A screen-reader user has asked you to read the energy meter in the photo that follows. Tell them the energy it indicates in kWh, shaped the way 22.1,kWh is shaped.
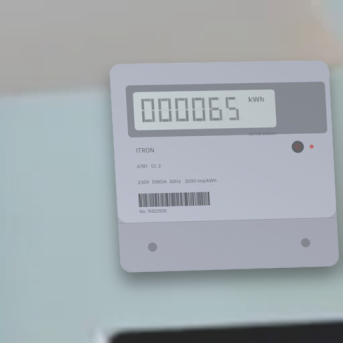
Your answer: 65,kWh
